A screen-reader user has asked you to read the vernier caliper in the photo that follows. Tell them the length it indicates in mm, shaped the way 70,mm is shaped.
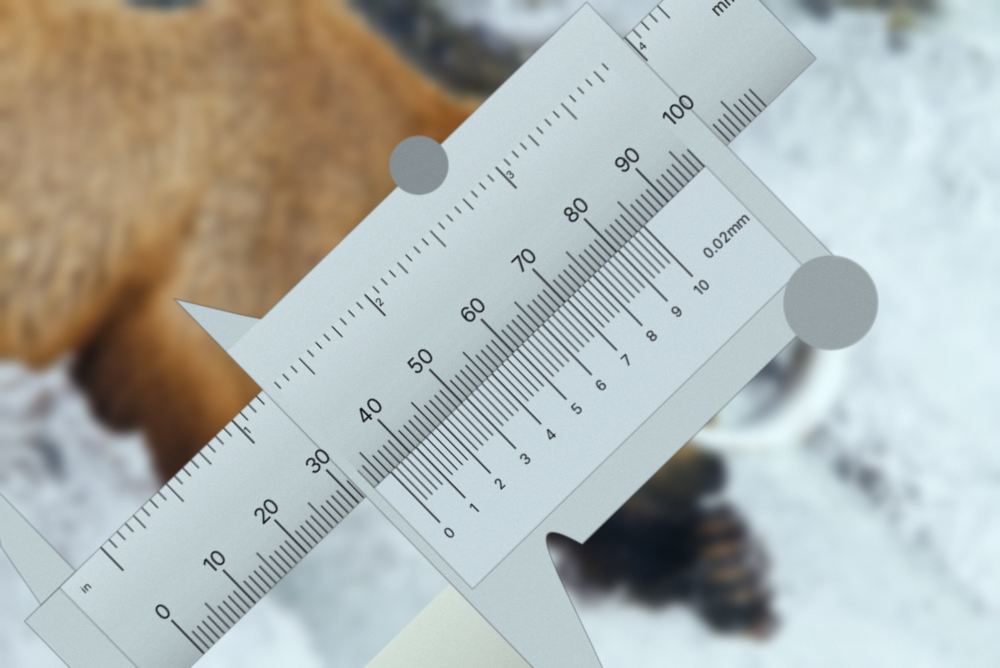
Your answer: 36.2,mm
